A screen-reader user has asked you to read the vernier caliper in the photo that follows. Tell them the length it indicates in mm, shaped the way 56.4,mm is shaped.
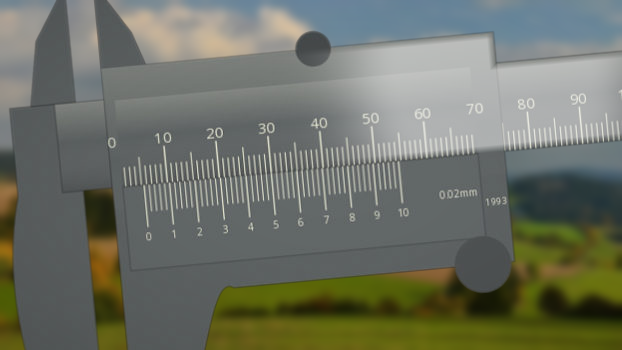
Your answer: 5.5,mm
